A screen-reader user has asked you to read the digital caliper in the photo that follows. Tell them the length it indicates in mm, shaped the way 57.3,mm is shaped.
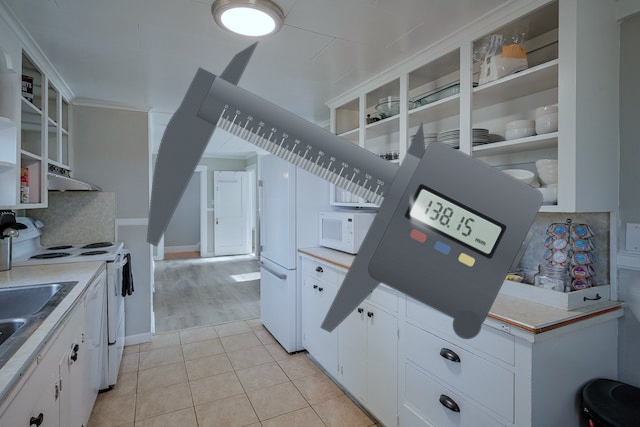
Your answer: 138.15,mm
